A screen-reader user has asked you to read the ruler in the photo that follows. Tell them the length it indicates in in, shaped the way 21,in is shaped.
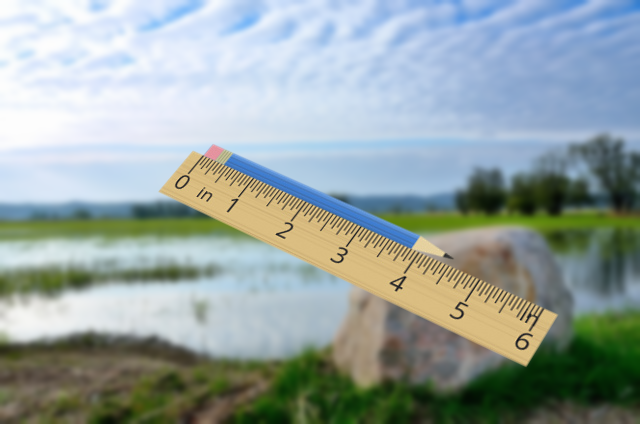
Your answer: 4.5,in
